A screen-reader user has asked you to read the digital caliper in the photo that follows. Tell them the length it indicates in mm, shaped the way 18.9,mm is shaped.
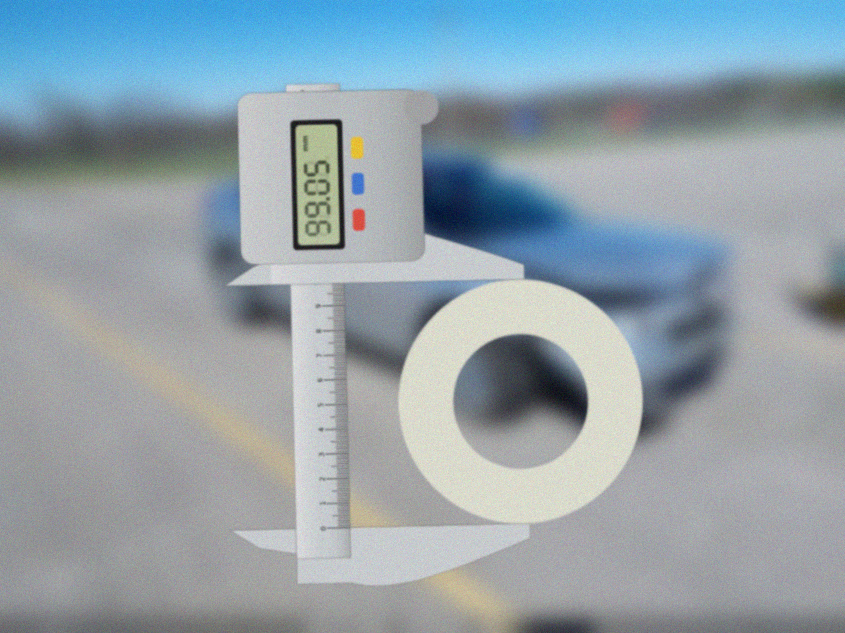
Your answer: 99.05,mm
